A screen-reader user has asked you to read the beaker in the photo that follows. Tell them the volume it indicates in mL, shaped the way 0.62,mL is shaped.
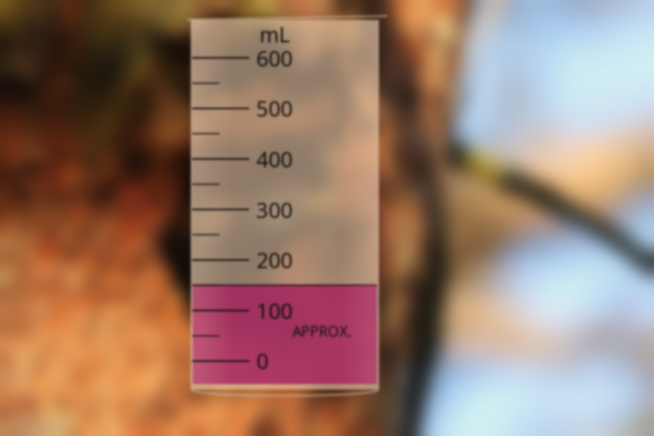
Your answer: 150,mL
